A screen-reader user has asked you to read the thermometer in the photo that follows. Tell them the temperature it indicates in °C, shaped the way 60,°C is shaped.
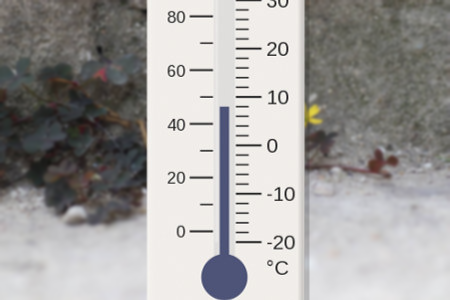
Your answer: 8,°C
